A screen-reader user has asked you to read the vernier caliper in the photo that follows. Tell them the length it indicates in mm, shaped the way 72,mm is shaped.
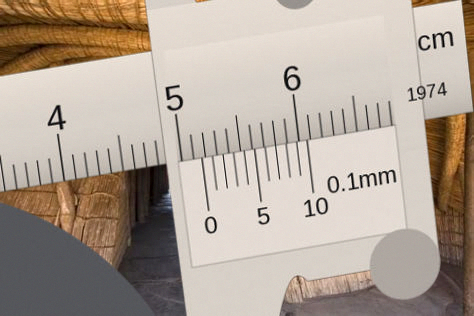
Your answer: 51.7,mm
